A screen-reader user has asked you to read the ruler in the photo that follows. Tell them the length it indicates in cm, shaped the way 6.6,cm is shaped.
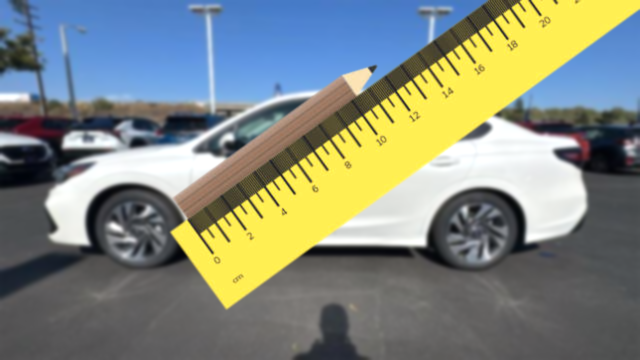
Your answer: 12,cm
